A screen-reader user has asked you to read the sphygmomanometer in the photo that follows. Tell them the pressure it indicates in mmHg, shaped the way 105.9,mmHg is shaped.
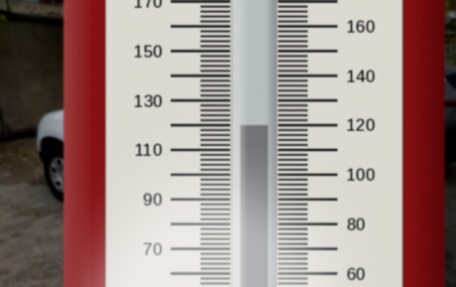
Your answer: 120,mmHg
